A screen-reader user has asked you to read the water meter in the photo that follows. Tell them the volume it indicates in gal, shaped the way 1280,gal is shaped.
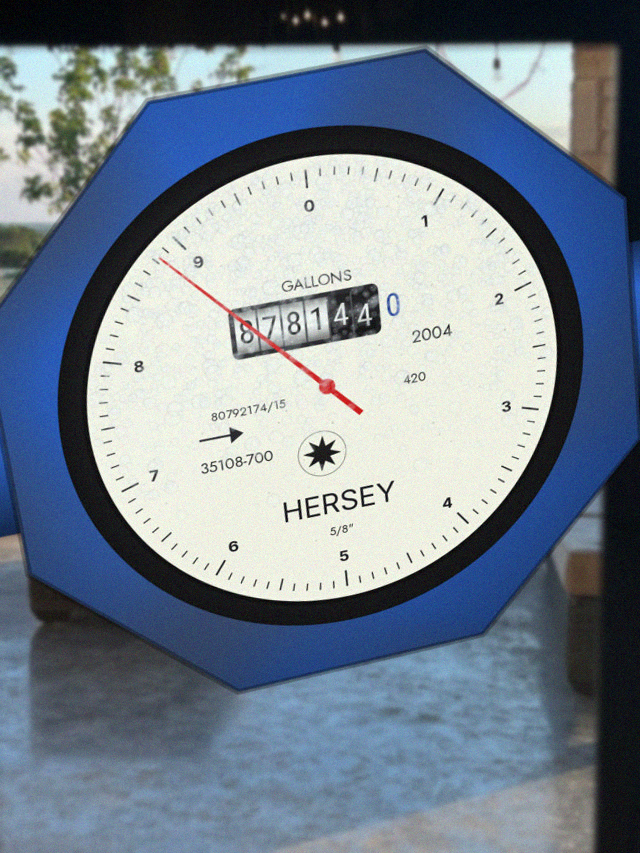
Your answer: 8781438.8,gal
